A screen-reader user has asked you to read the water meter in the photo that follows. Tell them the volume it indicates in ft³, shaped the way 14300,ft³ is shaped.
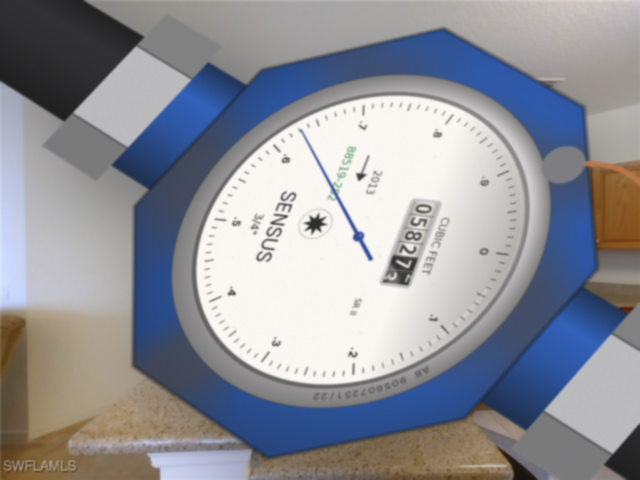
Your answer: 58272.63,ft³
